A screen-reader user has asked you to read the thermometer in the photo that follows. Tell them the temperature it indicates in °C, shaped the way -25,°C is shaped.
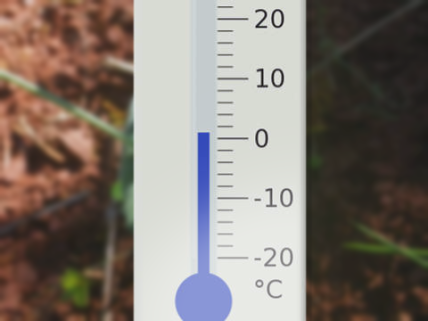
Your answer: 1,°C
